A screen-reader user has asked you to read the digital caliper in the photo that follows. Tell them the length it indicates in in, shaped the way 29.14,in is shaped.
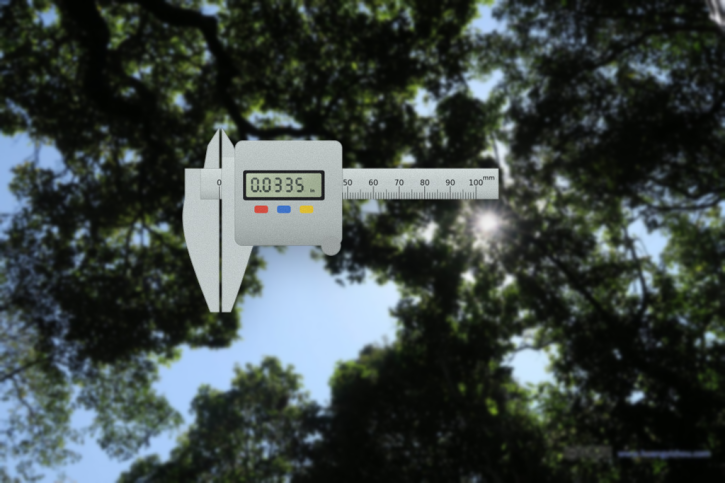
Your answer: 0.0335,in
